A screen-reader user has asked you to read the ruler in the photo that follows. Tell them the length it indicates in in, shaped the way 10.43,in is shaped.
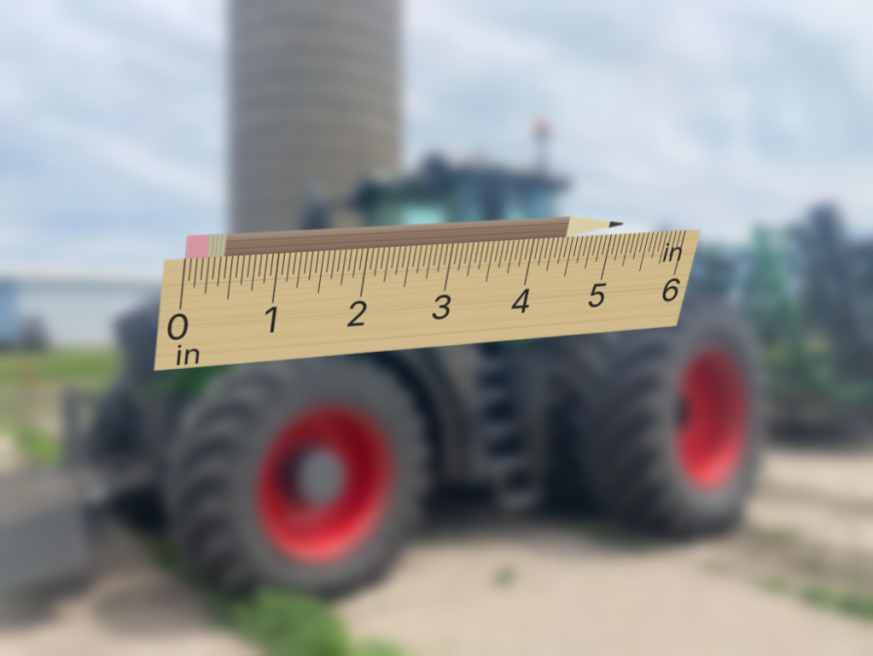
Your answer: 5.125,in
